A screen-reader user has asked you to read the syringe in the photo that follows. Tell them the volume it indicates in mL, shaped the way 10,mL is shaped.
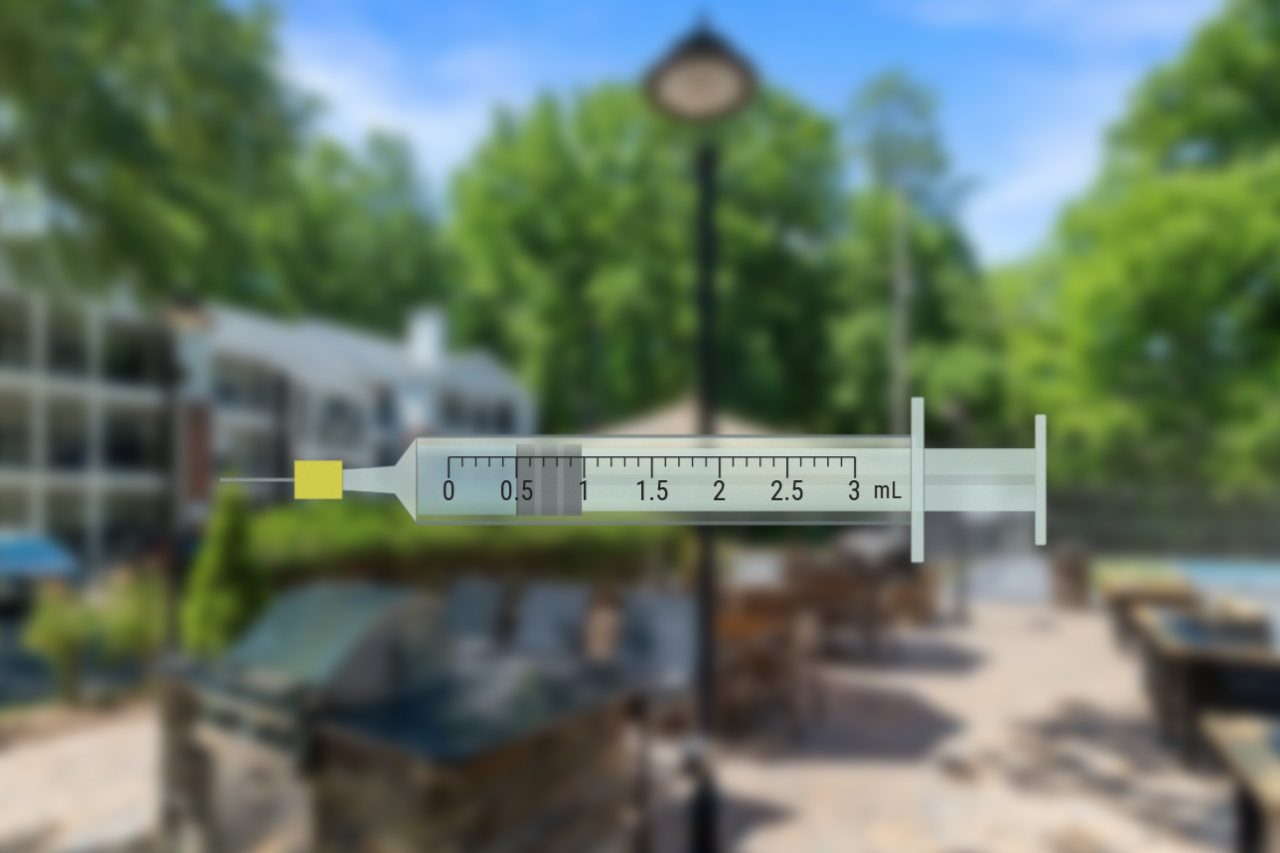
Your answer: 0.5,mL
